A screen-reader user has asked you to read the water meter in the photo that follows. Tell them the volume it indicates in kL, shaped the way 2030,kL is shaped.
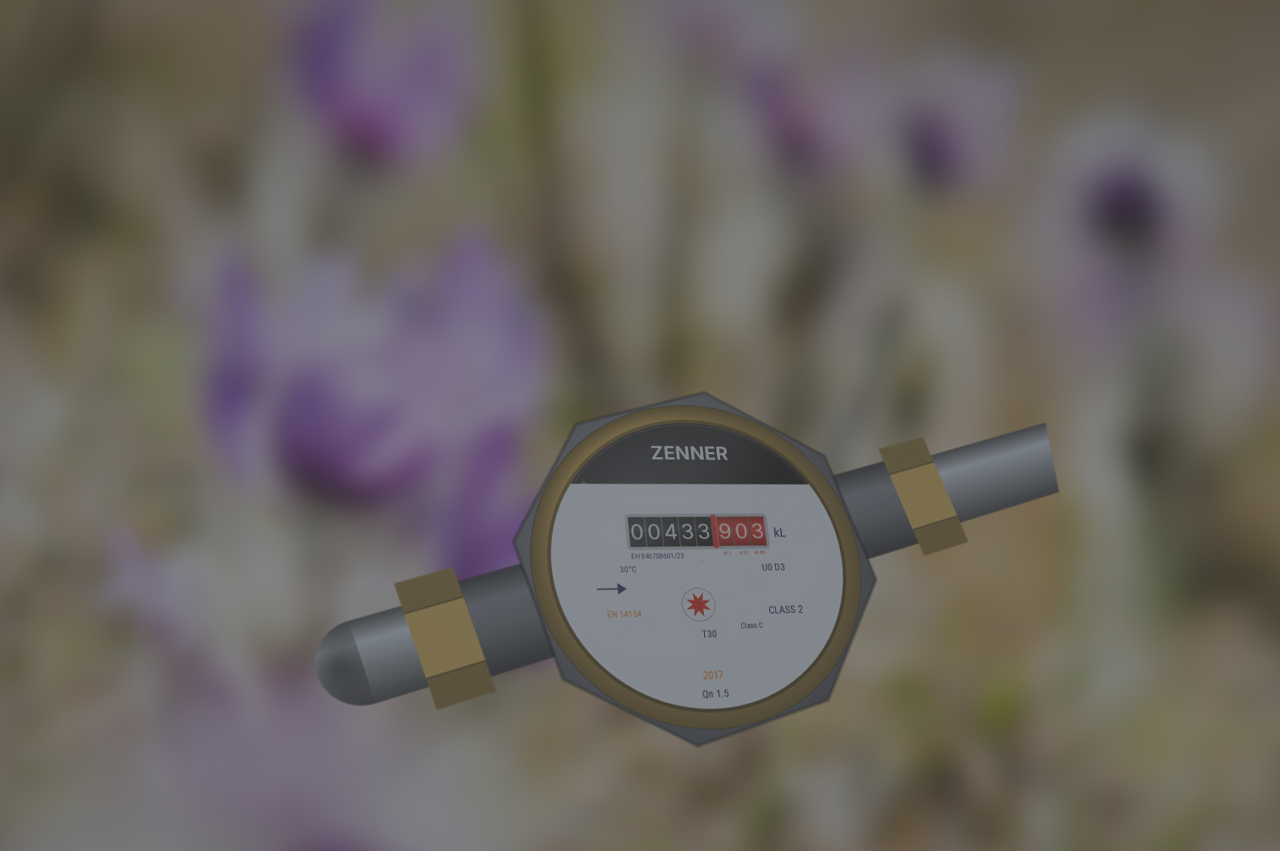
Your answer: 433.903,kL
